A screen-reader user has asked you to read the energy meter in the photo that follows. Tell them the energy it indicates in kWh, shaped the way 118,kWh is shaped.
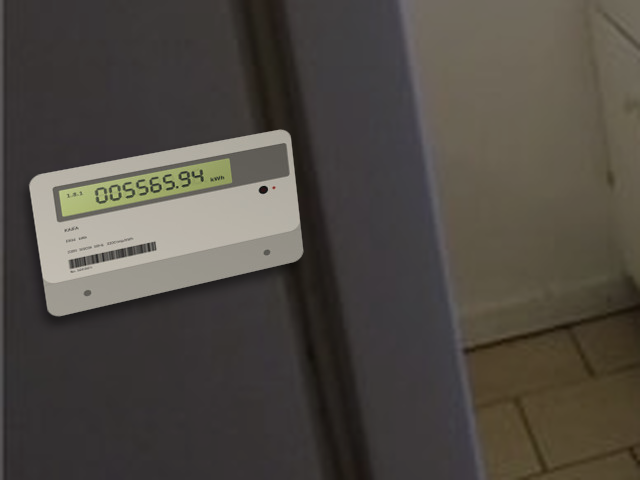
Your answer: 5565.94,kWh
